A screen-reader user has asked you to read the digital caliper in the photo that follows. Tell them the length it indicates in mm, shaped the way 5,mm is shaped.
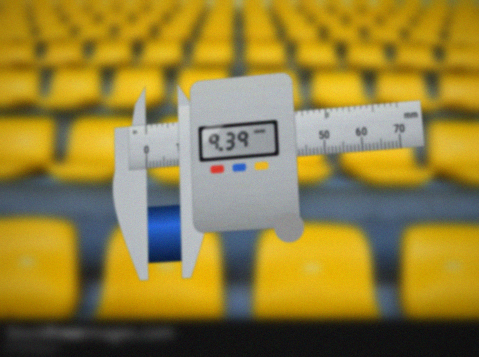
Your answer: 9.39,mm
